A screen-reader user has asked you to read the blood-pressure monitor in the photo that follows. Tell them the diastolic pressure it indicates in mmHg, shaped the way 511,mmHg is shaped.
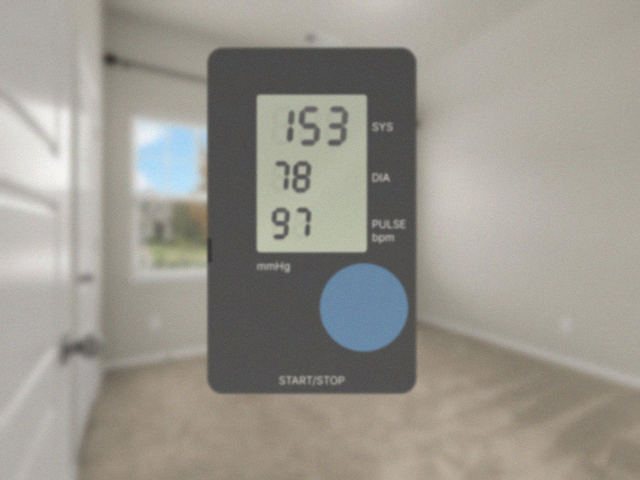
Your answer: 78,mmHg
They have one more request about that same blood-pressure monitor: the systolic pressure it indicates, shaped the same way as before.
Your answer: 153,mmHg
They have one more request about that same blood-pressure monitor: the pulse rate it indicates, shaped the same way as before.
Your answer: 97,bpm
